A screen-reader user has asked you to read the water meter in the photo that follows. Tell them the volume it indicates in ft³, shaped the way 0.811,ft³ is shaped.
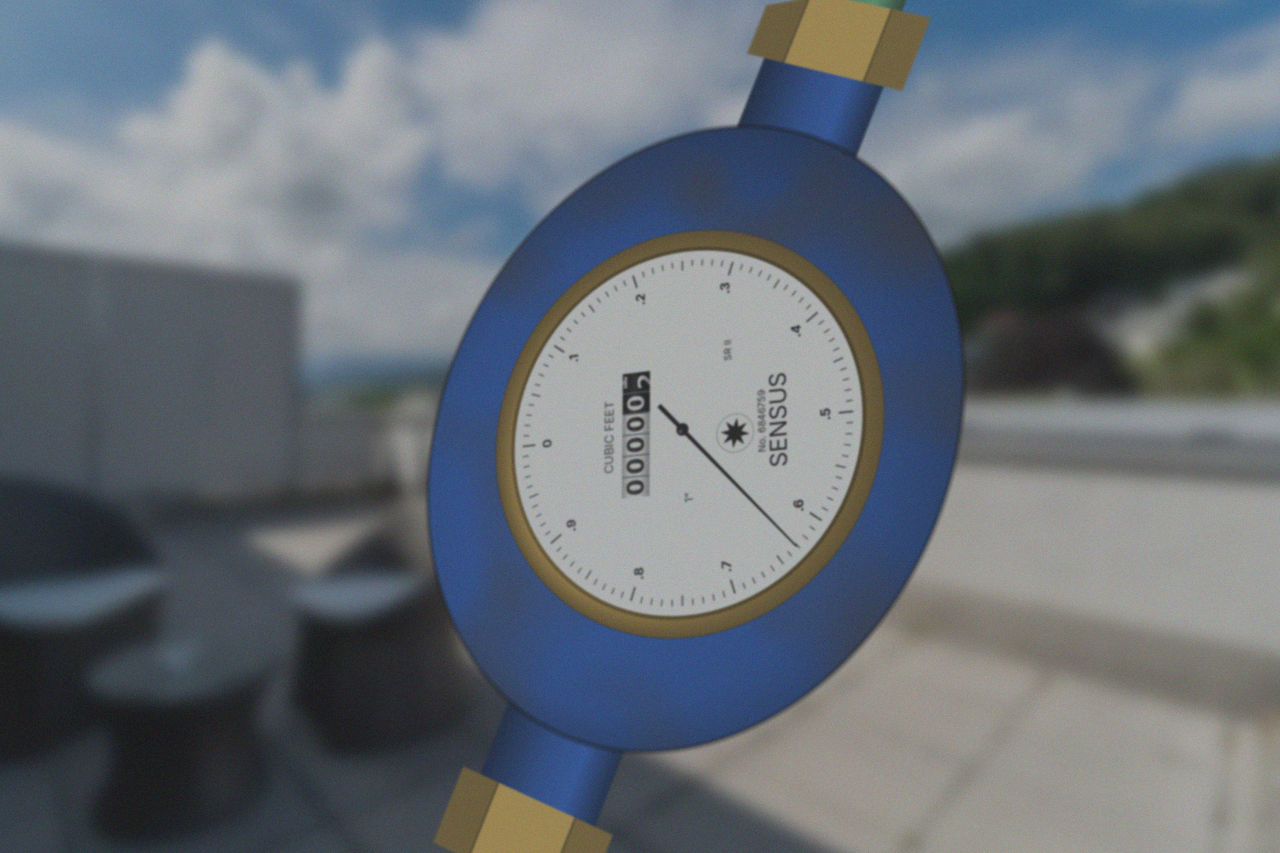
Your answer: 1.63,ft³
